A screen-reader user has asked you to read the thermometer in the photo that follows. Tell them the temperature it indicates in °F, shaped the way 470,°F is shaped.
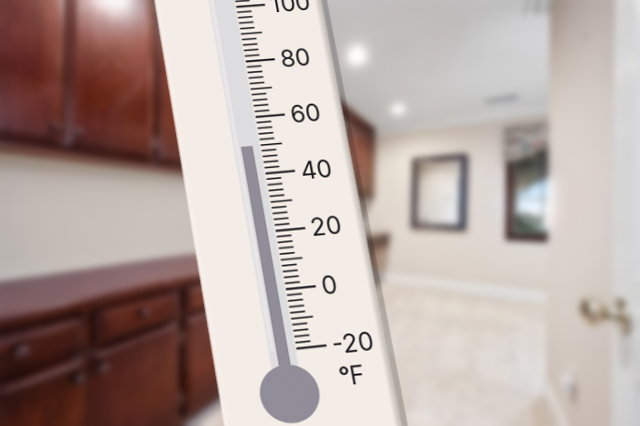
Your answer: 50,°F
